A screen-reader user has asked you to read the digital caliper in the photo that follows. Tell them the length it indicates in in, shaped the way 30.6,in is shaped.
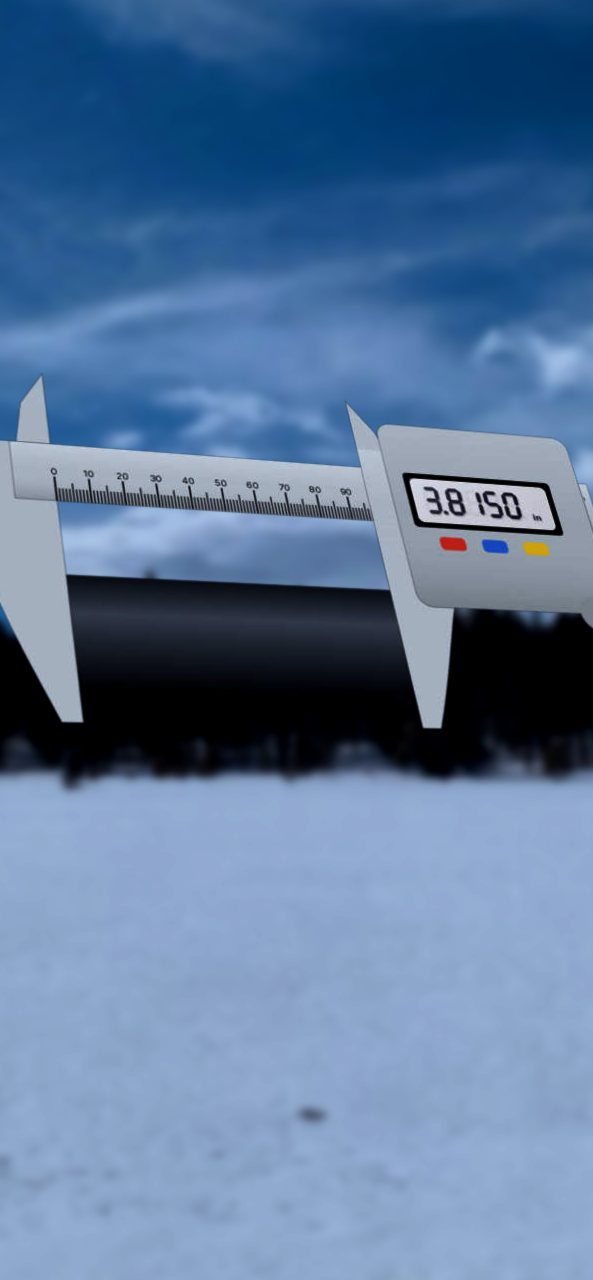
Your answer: 3.8150,in
